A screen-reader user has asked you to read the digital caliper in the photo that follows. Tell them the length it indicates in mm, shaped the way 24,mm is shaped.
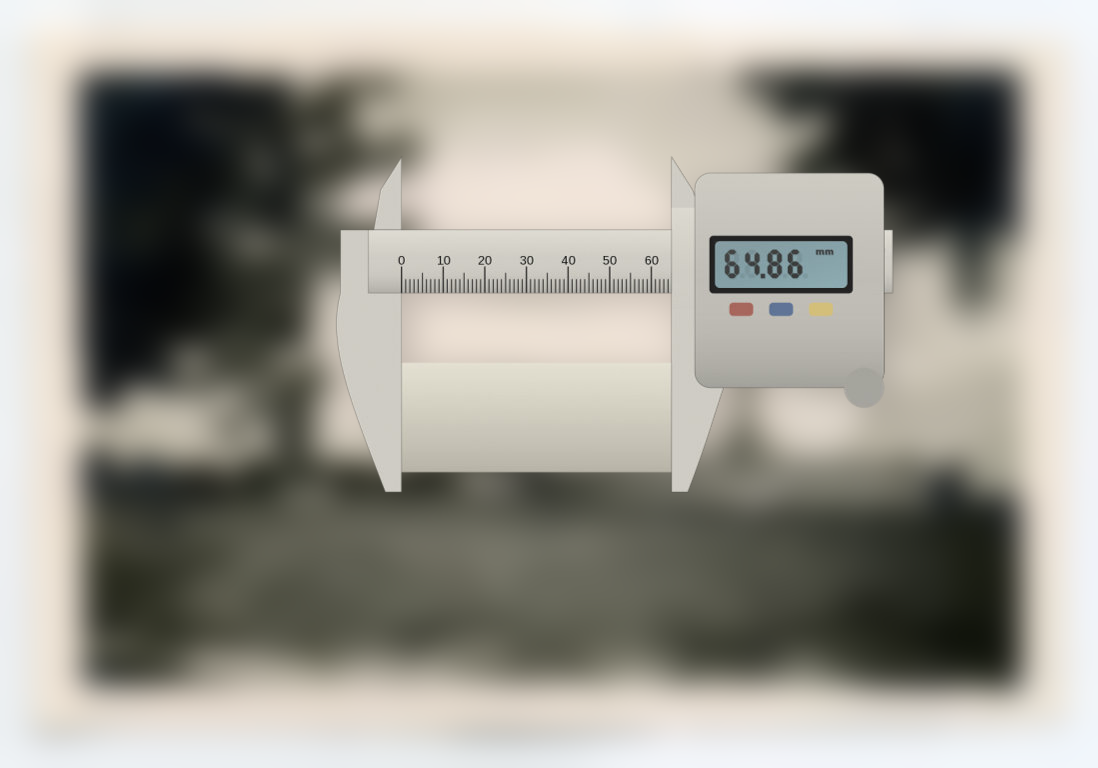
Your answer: 64.86,mm
